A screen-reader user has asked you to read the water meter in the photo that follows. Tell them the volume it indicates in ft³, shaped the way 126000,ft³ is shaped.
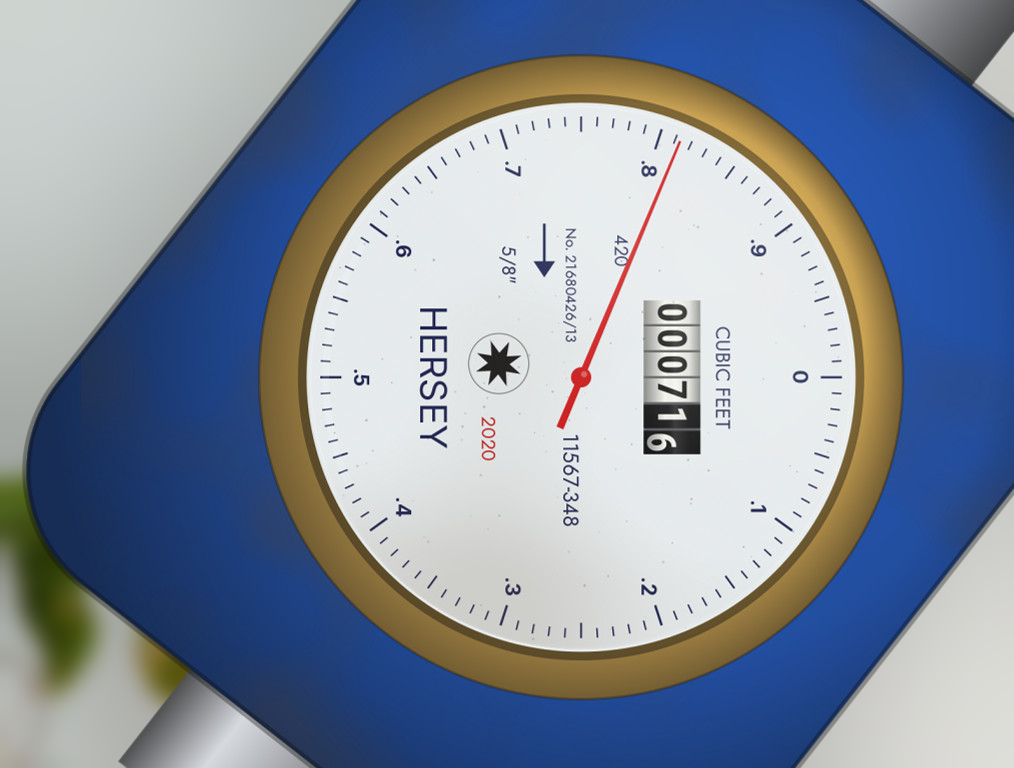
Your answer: 715.81,ft³
